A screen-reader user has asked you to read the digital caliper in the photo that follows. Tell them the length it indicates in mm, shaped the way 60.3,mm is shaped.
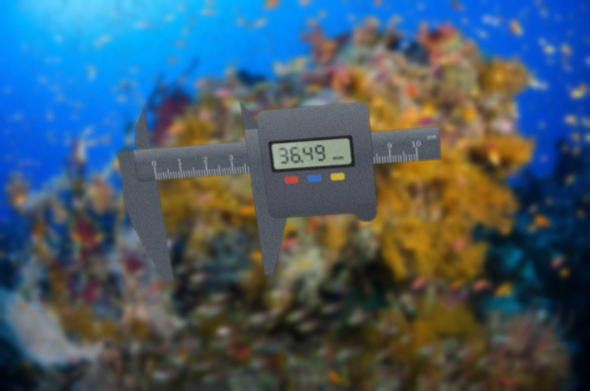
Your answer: 36.49,mm
